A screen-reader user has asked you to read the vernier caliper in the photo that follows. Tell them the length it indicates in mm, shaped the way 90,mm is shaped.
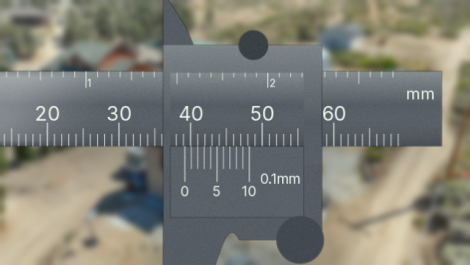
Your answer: 39.2,mm
